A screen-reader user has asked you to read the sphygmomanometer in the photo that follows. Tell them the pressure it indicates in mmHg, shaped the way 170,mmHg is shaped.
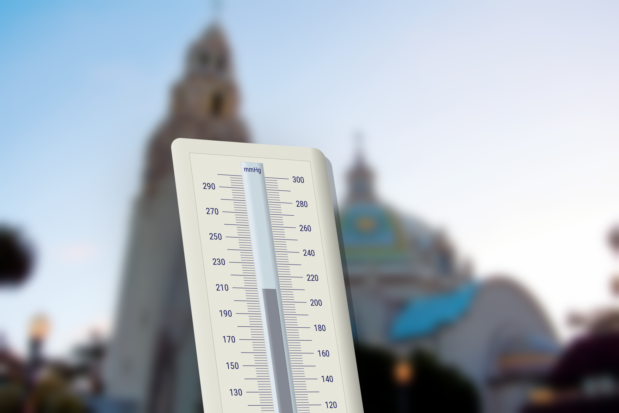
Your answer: 210,mmHg
